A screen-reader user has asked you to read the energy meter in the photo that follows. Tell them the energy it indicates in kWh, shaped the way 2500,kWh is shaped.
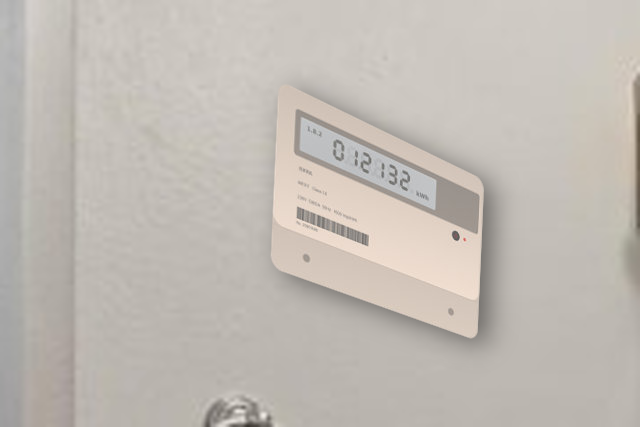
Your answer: 12132,kWh
